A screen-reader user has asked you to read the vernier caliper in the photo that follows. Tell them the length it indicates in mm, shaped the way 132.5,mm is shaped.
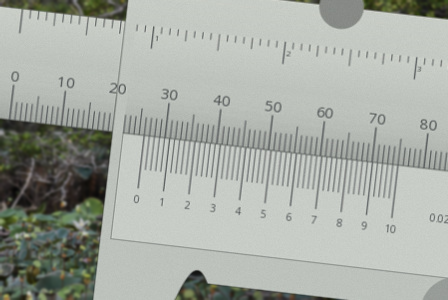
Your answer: 26.0,mm
